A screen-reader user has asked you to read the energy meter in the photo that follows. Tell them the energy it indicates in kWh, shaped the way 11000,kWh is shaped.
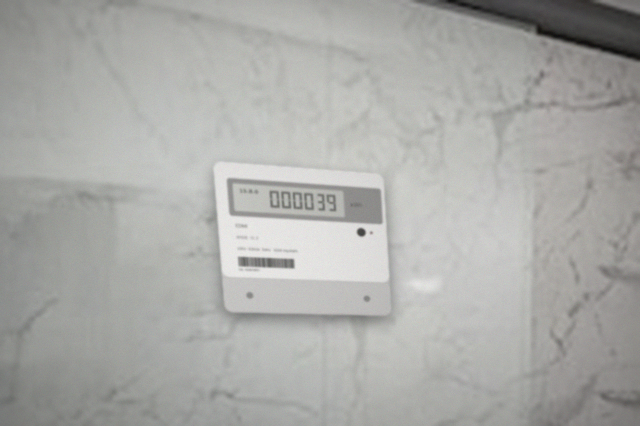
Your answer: 39,kWh
